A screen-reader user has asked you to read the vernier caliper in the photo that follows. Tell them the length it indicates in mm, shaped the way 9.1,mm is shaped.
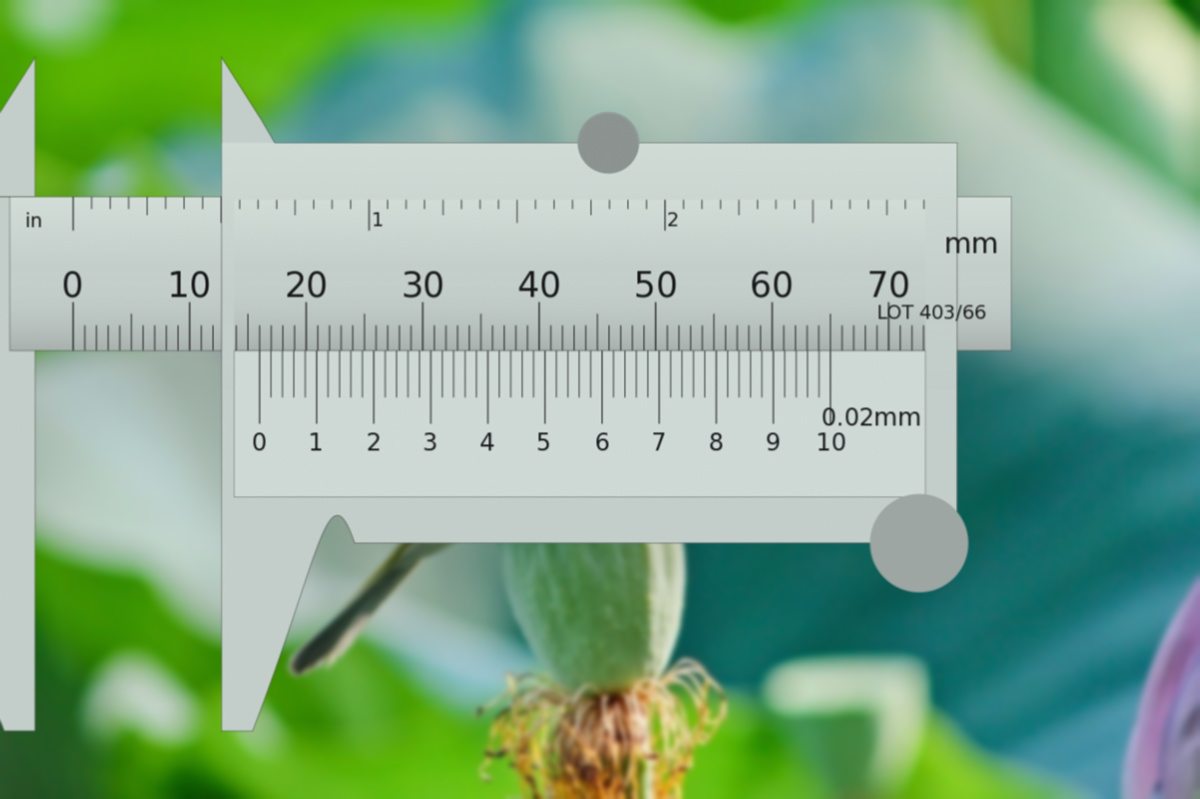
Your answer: 16.0,mm
